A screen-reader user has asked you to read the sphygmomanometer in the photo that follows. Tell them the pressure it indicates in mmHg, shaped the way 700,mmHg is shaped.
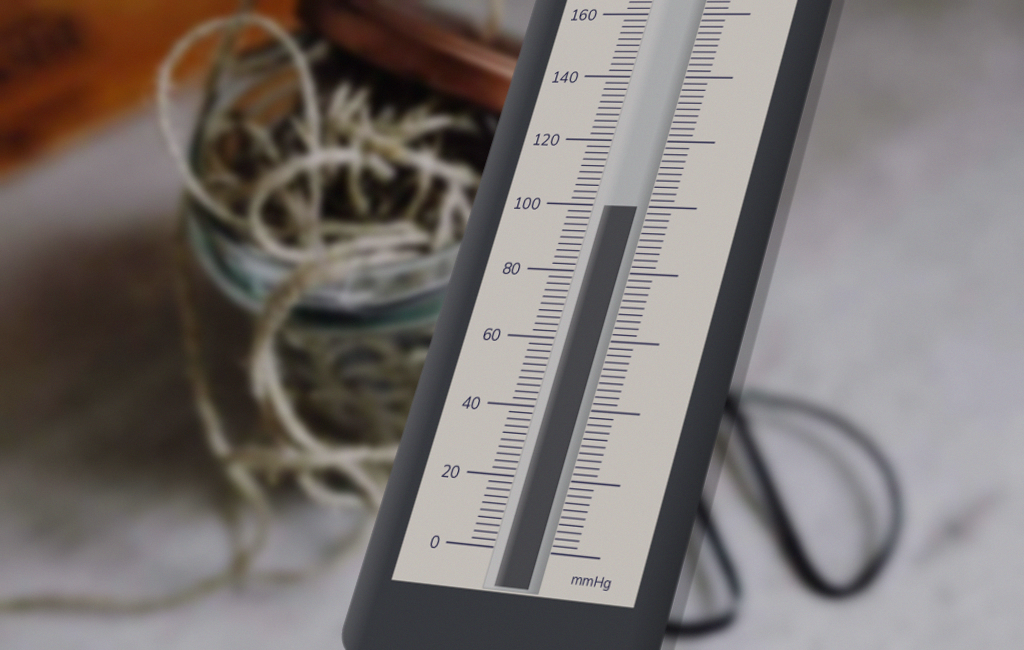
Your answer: 100,mmHg
